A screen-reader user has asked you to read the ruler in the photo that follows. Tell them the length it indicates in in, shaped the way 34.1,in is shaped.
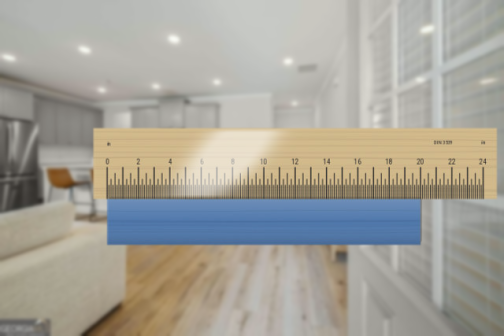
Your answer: 20,in
